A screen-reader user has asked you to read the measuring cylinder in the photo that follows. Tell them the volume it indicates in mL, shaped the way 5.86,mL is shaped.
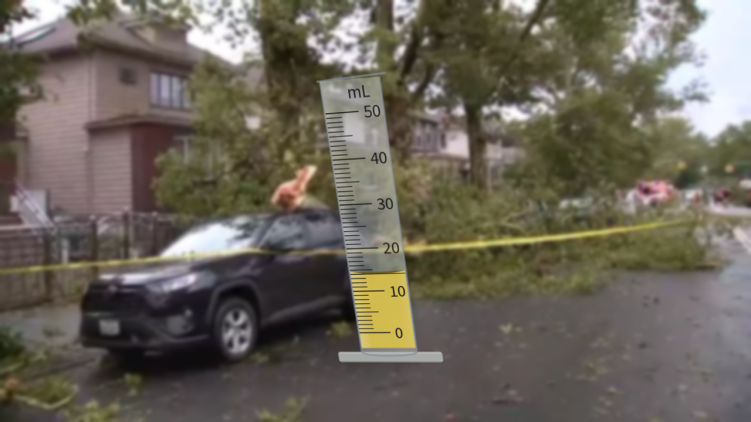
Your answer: 14,mL
